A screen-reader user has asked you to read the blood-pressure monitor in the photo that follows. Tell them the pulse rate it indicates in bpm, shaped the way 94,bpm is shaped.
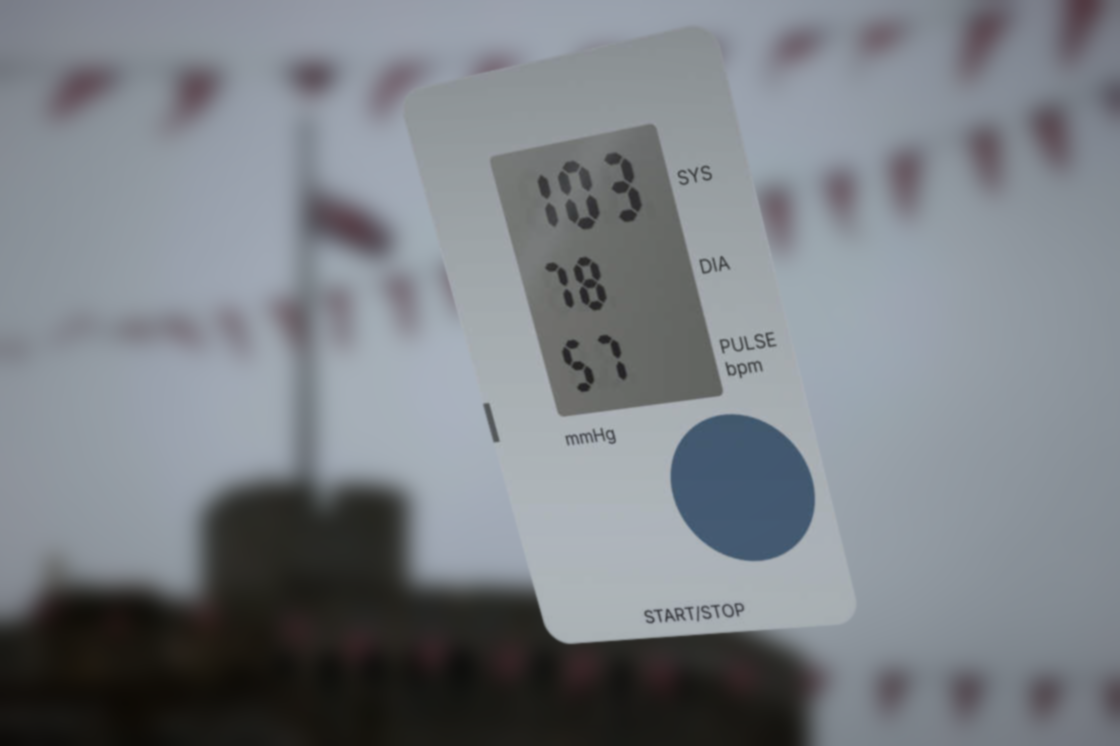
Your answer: 57,bpm
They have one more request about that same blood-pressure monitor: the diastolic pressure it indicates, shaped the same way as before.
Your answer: 78,mmHg
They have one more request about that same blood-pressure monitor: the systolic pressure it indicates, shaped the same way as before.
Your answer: 103,mmHg
